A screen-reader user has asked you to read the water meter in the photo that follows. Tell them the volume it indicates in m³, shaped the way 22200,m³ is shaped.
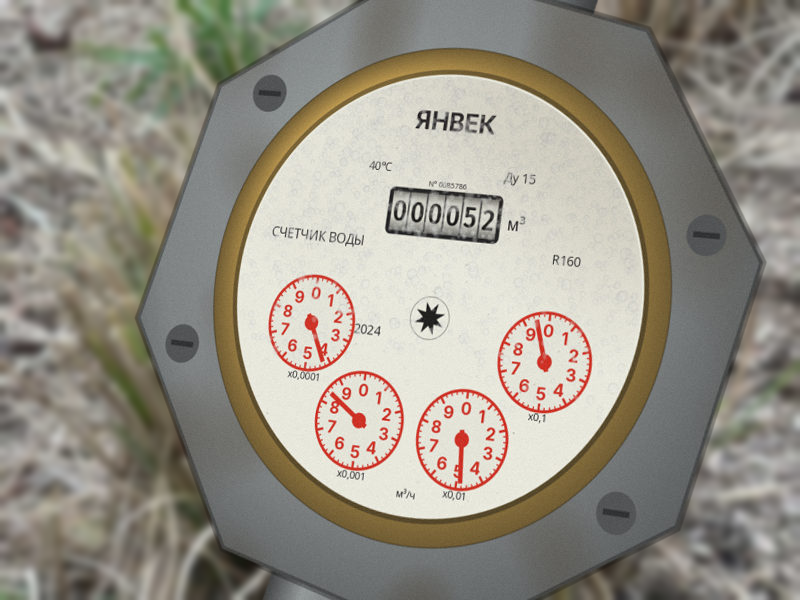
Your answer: 51.9484,m³
